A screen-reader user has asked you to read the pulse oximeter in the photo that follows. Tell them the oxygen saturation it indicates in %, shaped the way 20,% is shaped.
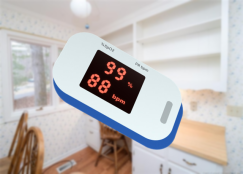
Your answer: 99,%
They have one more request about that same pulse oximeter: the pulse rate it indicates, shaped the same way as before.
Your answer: 88,bpm
